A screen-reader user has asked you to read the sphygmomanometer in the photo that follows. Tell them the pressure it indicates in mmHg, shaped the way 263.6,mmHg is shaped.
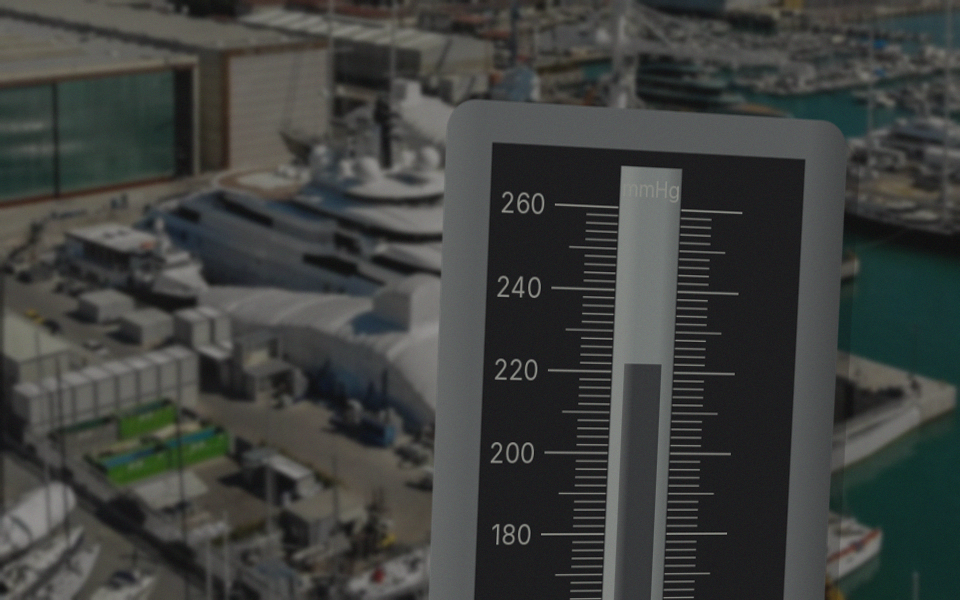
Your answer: 222,mmHg
